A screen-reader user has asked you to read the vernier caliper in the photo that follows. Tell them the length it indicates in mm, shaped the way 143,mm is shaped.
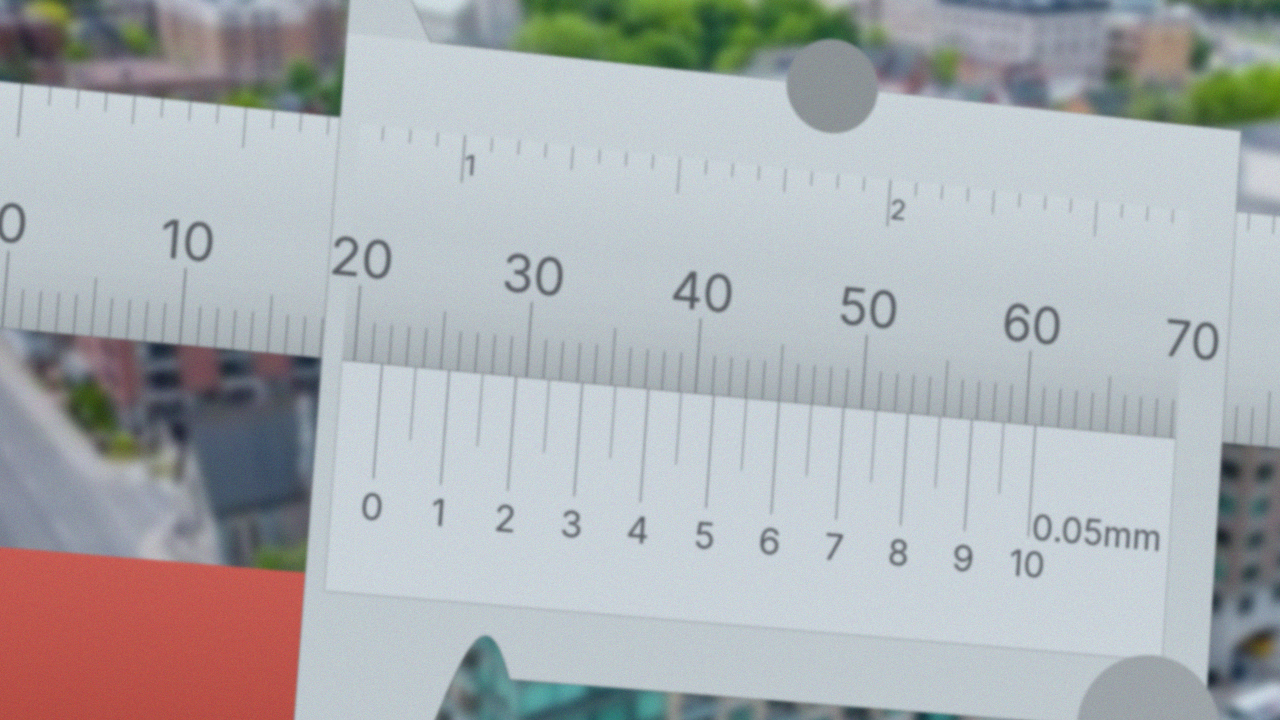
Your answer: 21.6,mm
